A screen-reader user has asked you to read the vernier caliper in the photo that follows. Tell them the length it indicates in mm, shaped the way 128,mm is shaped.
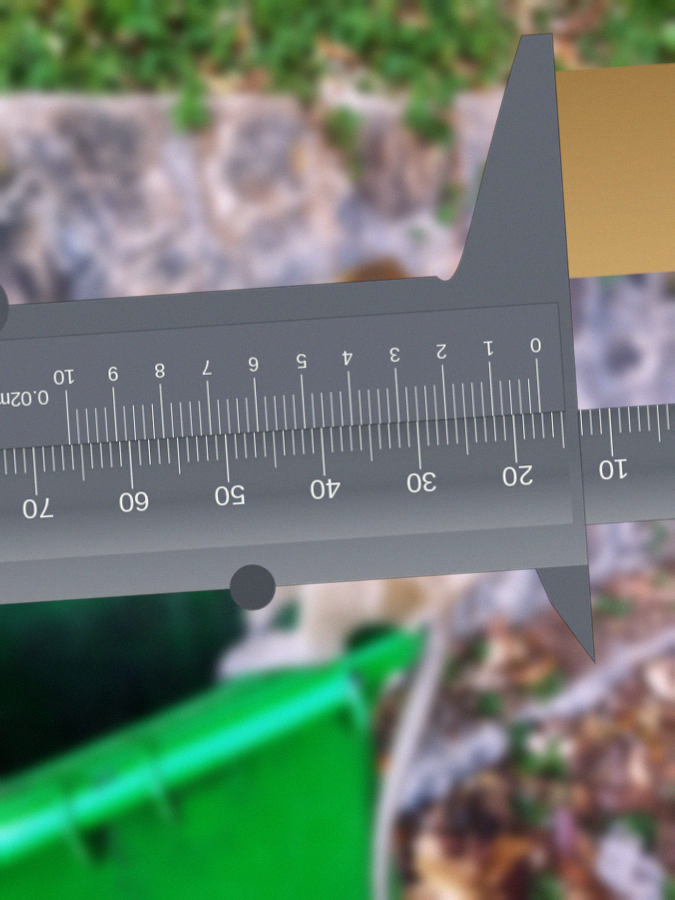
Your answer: 17.2,mm
